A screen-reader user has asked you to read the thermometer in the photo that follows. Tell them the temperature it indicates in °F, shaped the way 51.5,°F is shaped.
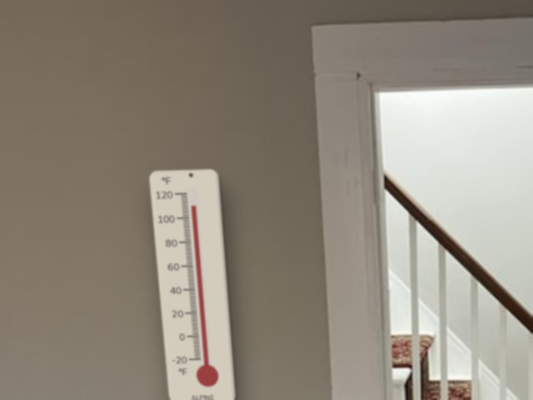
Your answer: 110,°F
